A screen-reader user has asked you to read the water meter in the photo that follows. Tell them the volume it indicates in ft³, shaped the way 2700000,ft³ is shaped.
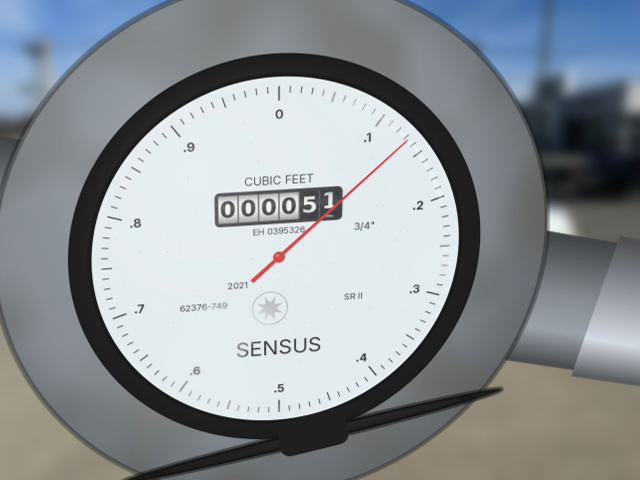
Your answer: 51.13,ft³
